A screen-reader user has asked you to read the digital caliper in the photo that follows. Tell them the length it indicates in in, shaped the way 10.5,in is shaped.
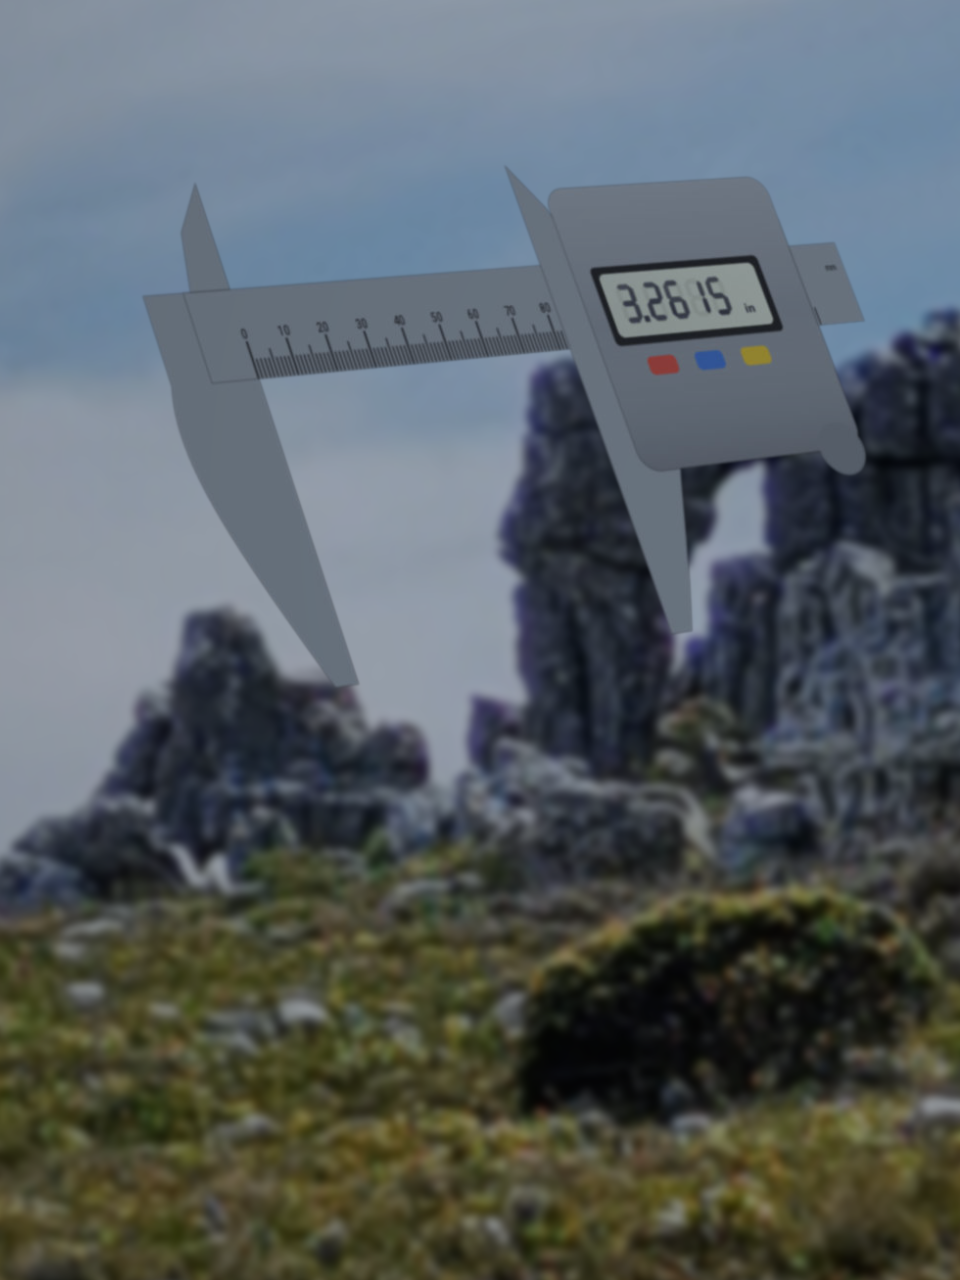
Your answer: 3.2615,in
